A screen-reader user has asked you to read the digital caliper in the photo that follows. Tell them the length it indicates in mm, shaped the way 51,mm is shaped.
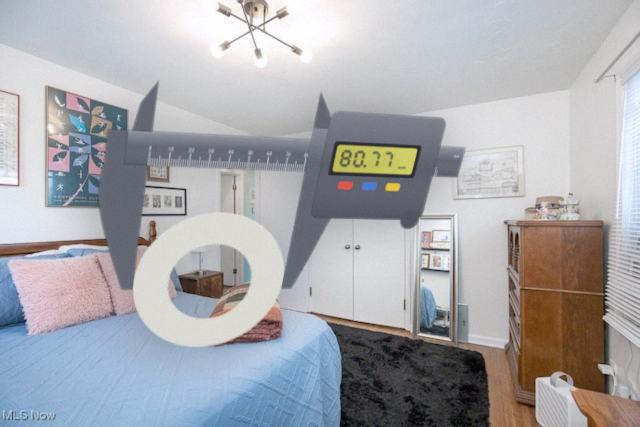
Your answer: 80.77,mm
